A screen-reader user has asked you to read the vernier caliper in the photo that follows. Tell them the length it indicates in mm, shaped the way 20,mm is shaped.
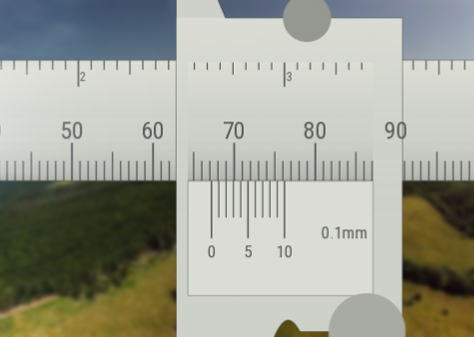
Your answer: 67.2,mm
